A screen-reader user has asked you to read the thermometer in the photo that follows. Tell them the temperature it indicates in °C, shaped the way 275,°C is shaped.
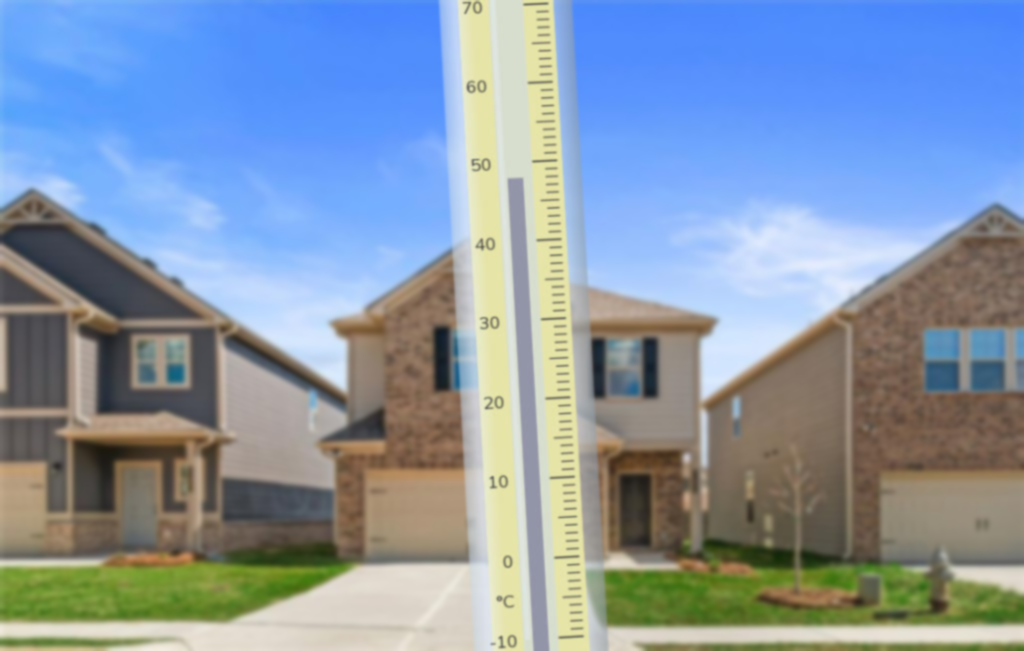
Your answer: 48,°C
